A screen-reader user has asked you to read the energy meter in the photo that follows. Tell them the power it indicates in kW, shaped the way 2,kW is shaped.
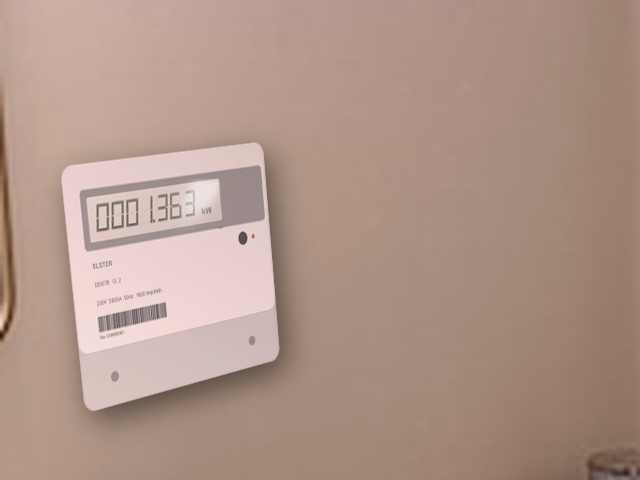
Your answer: 1.363,kW
